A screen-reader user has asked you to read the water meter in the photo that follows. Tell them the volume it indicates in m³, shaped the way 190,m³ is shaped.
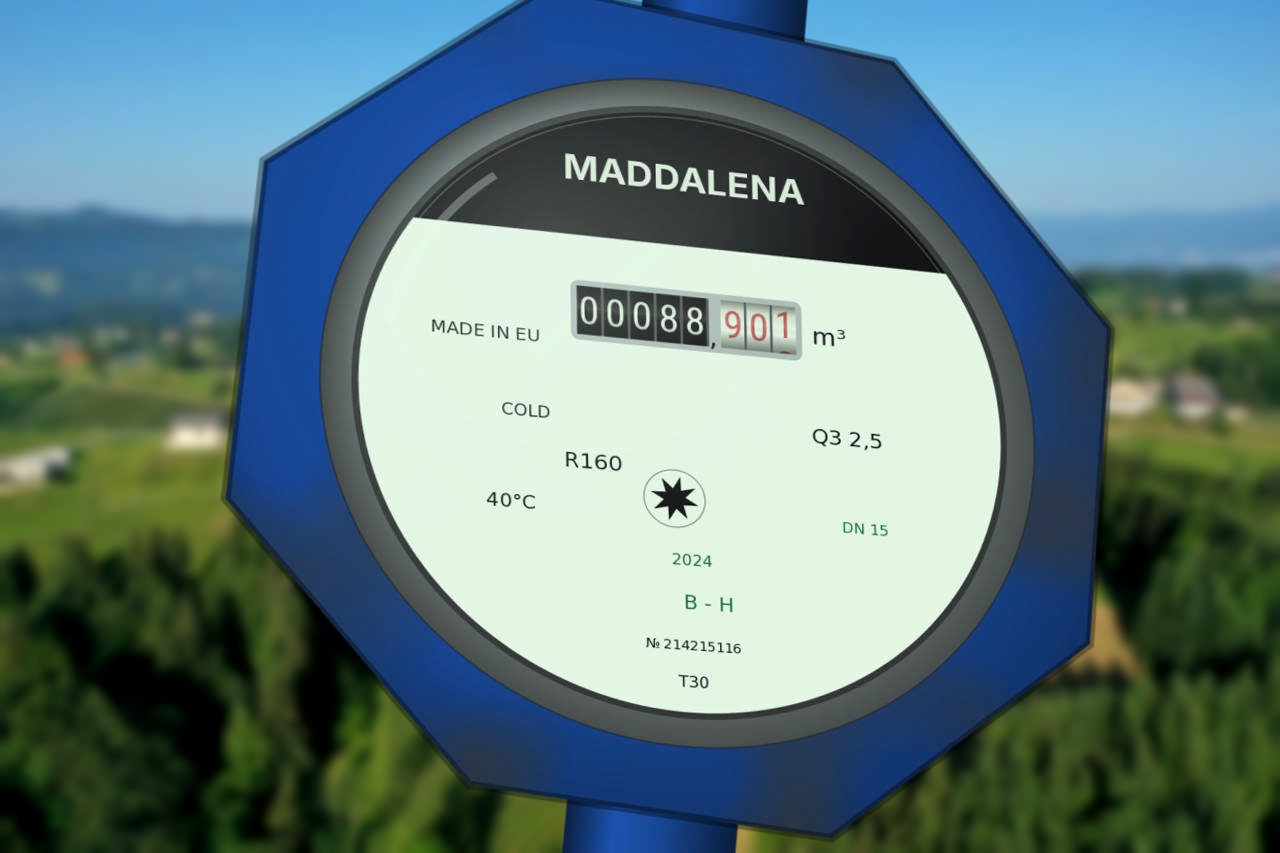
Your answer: 88.901,m³
